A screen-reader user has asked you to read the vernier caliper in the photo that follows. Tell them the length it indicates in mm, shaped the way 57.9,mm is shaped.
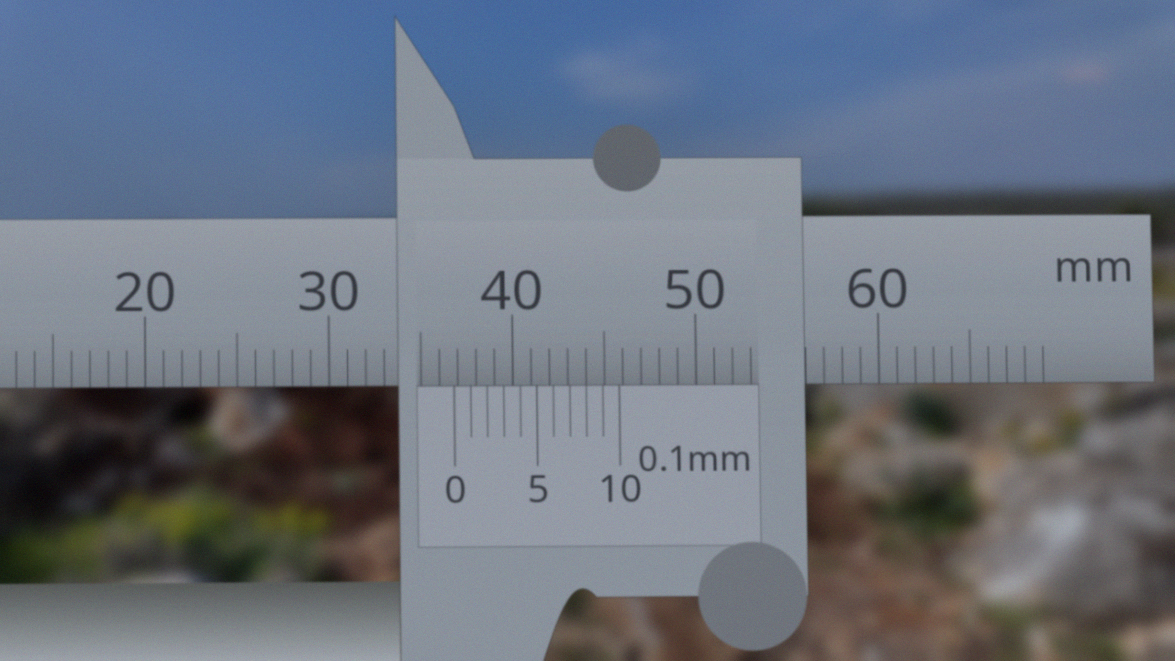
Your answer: 36.8,mm
